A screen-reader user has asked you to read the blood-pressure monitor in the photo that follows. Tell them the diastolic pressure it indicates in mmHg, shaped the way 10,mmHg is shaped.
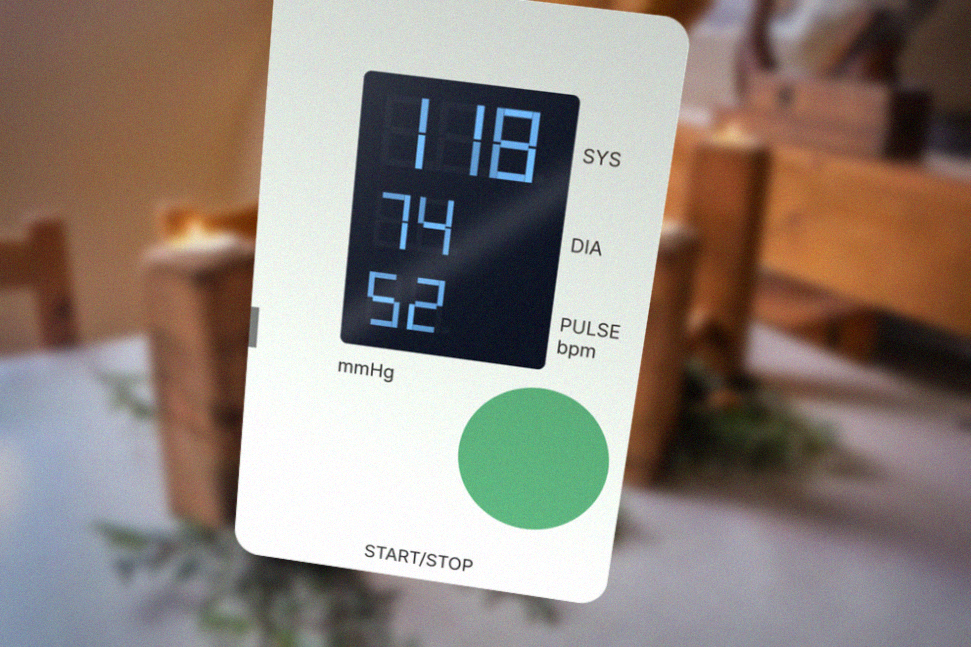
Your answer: 74,mmHg
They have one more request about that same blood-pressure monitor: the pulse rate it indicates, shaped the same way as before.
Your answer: 52,bpm
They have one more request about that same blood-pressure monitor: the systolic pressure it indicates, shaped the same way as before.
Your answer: 118,mmHg
